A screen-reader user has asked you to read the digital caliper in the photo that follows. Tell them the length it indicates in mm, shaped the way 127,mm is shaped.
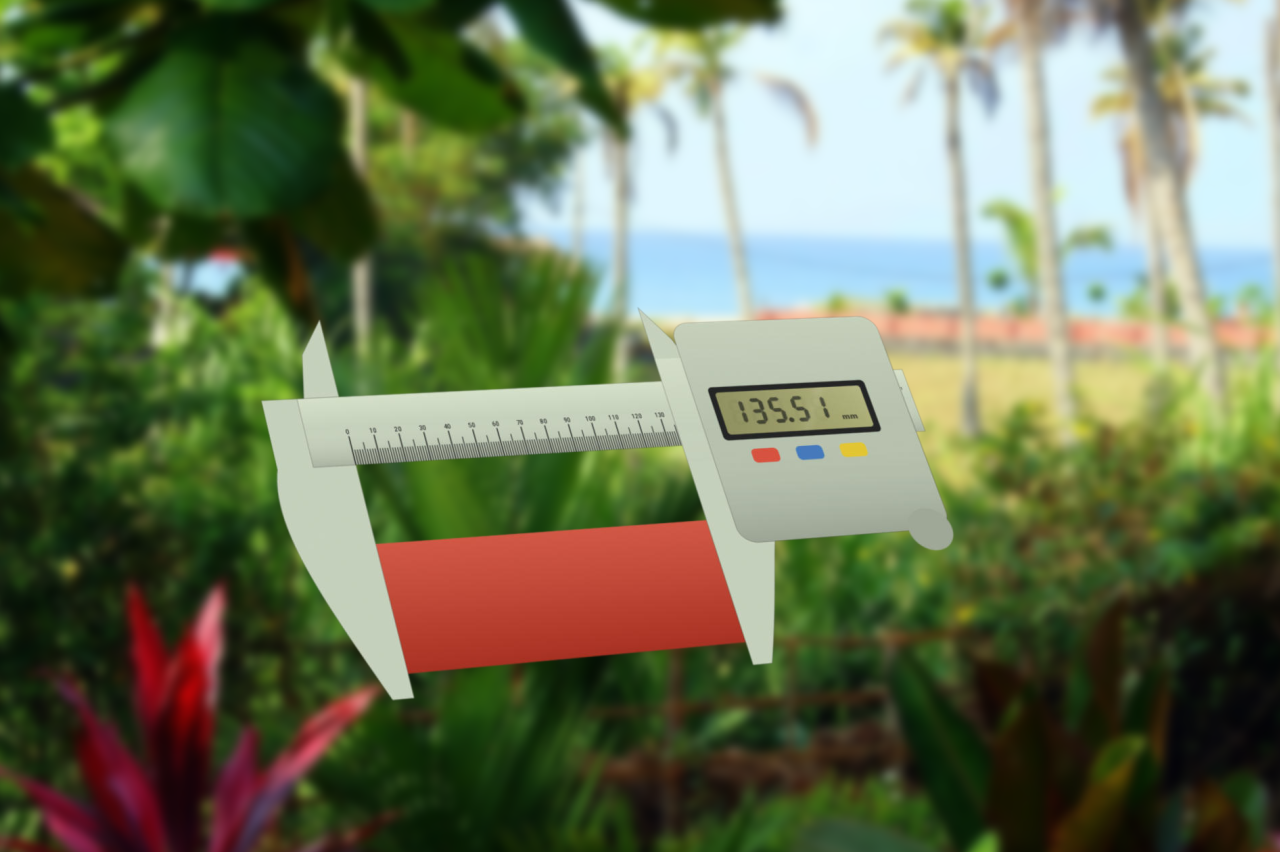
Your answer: 135.51,mm
